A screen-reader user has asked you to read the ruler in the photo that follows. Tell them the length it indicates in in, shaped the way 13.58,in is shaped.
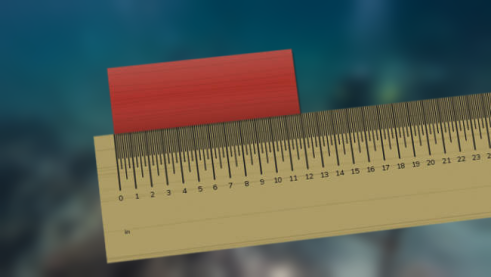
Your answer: 12,in
